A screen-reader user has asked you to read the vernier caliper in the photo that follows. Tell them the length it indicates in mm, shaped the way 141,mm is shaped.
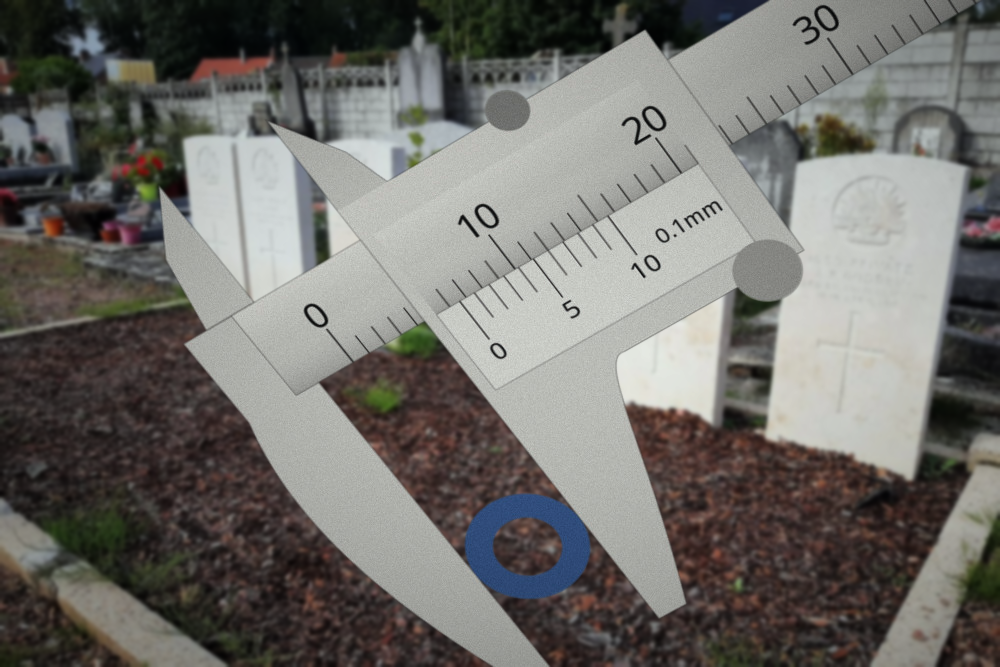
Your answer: 6.6,mm
